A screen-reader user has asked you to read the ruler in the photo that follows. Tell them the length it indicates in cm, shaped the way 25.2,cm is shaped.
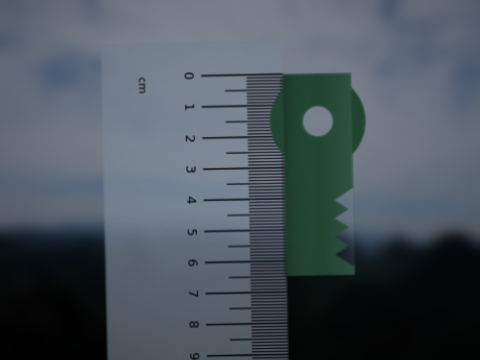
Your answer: 6.5,cm
